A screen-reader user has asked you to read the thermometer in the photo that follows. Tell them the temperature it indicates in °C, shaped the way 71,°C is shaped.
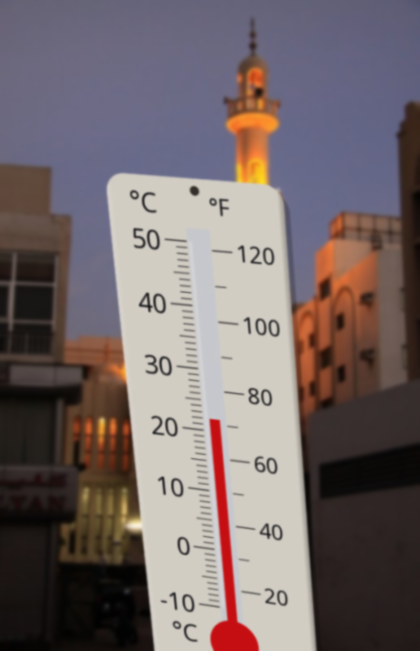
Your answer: 22,°C
